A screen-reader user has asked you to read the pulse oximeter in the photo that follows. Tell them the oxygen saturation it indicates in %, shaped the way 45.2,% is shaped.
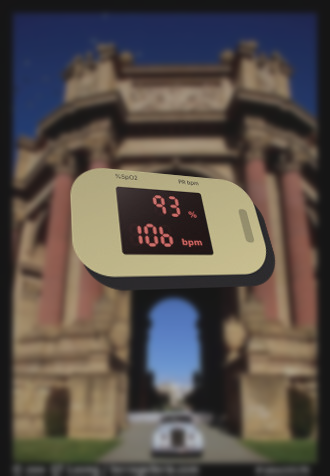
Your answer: 93,%
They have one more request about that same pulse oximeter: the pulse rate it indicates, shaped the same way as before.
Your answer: 106,bpm
